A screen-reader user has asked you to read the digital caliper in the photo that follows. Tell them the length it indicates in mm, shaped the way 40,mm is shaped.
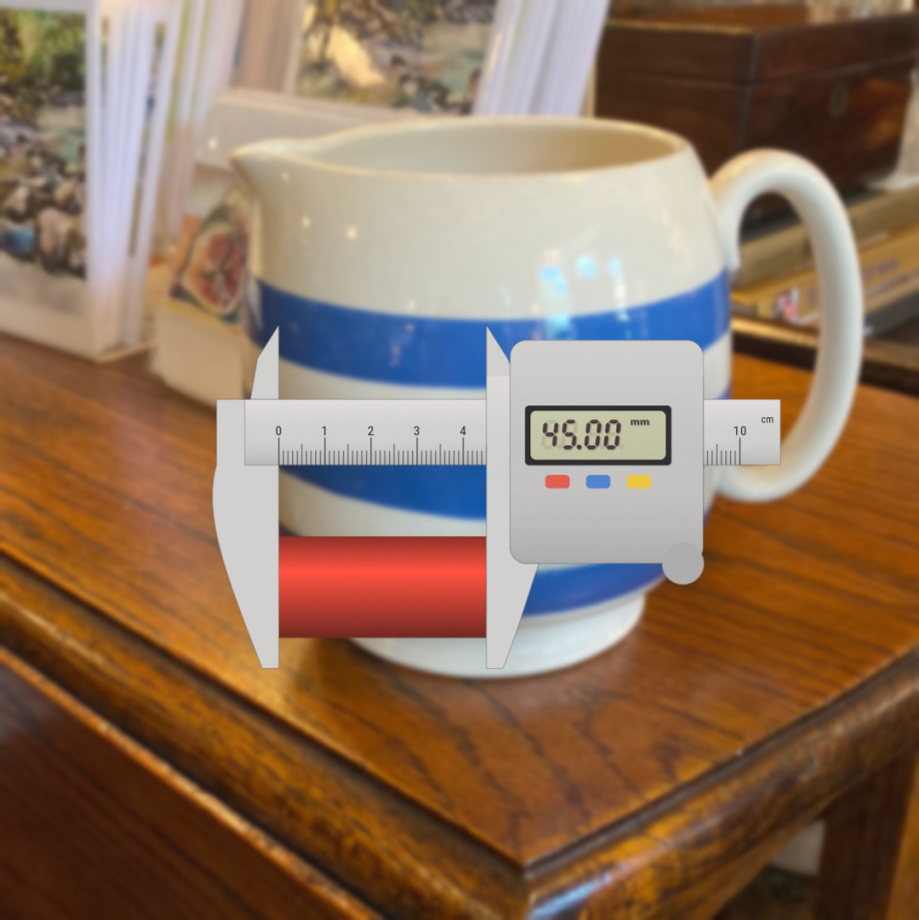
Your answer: 45.00,mm
